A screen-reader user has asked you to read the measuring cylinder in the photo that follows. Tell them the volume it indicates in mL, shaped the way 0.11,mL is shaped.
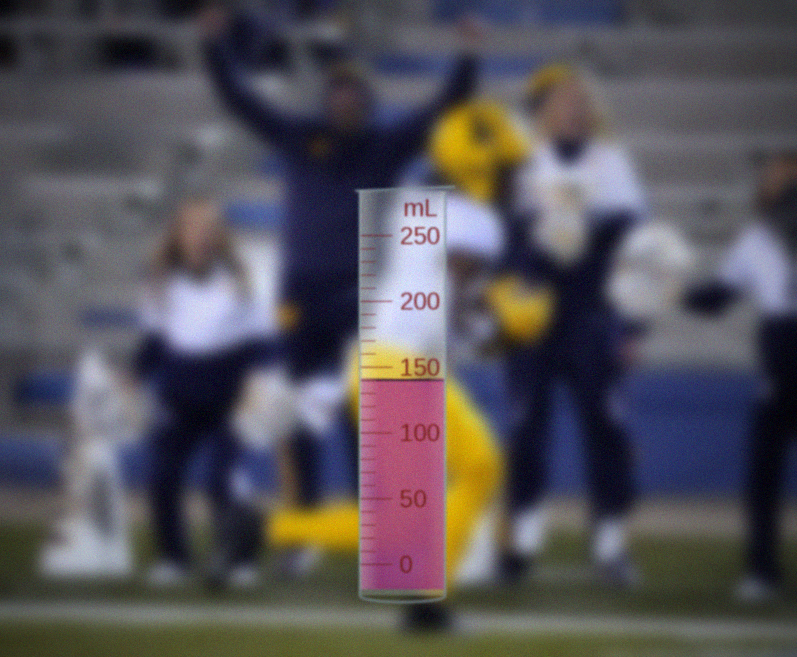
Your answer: 140,mL
